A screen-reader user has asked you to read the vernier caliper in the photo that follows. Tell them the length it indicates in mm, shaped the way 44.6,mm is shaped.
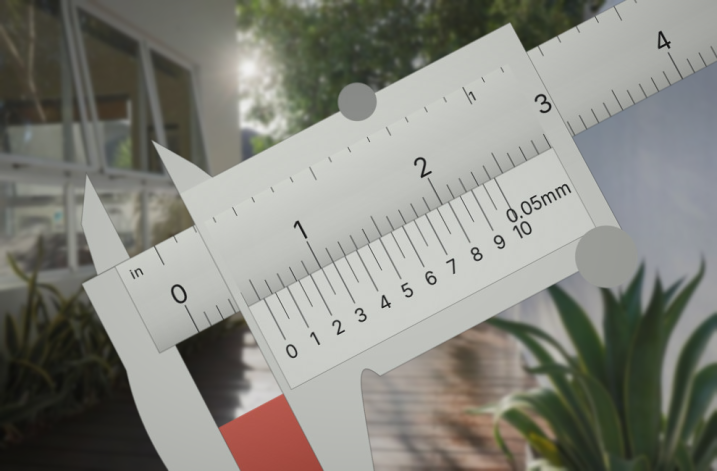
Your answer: 5.3,mm
